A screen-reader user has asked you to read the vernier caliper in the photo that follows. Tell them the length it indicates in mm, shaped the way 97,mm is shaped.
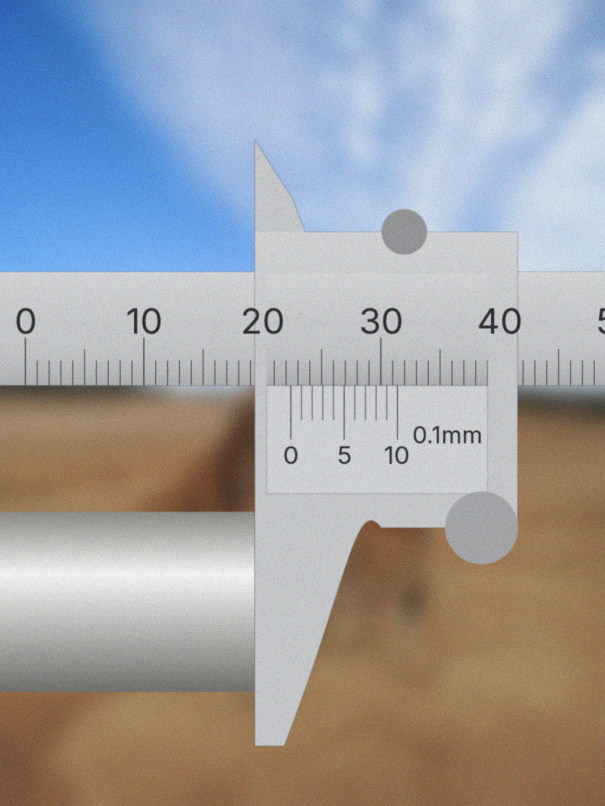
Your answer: 22.4,mm
